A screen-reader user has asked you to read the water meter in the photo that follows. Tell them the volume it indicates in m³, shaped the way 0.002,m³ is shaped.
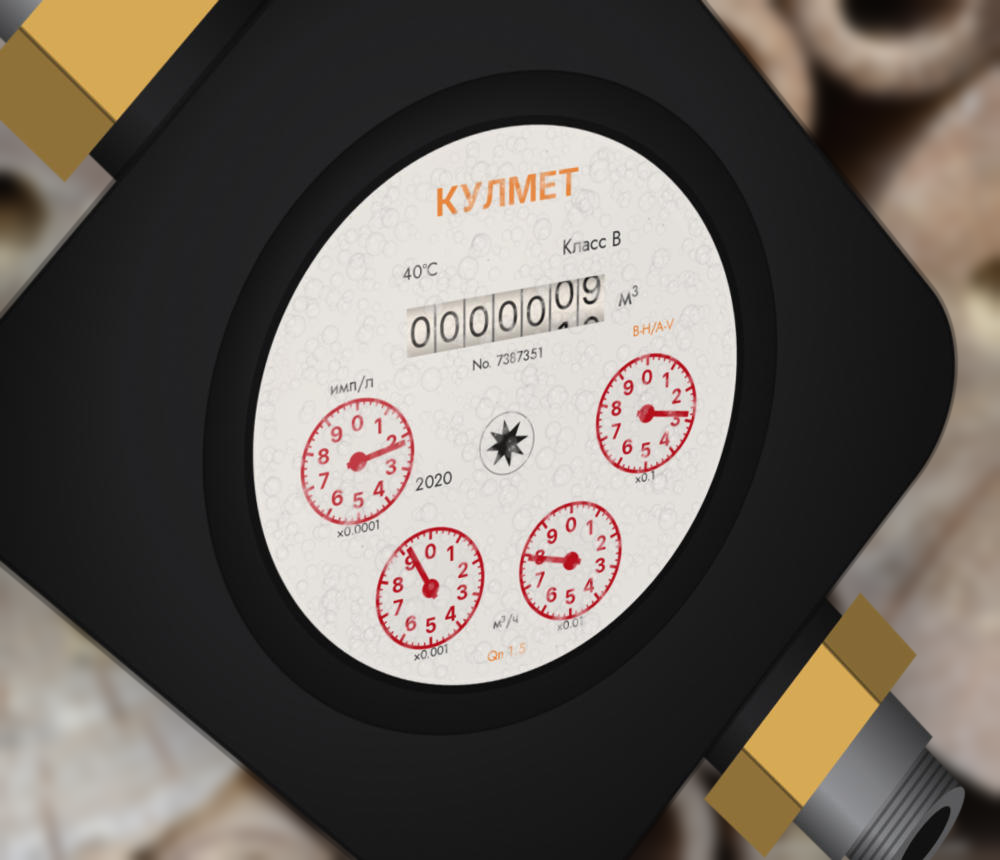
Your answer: 9.2792,m³
